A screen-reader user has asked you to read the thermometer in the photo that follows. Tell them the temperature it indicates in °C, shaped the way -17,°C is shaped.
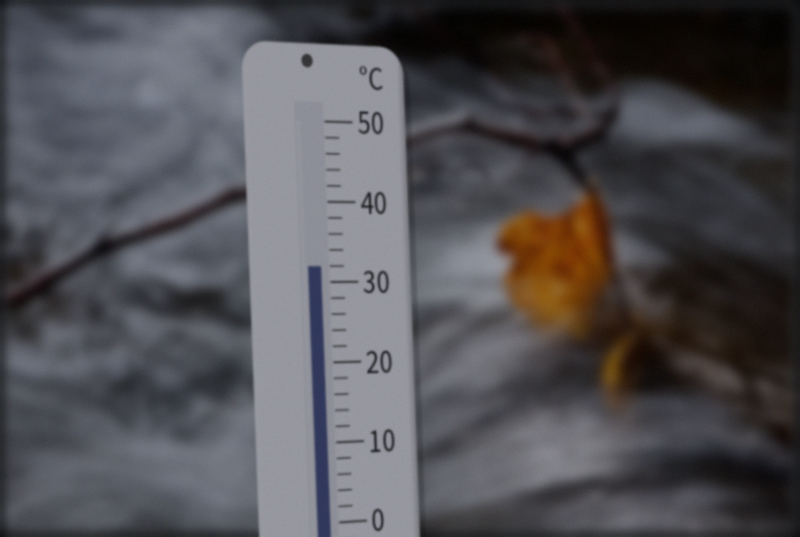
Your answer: 32,°C
